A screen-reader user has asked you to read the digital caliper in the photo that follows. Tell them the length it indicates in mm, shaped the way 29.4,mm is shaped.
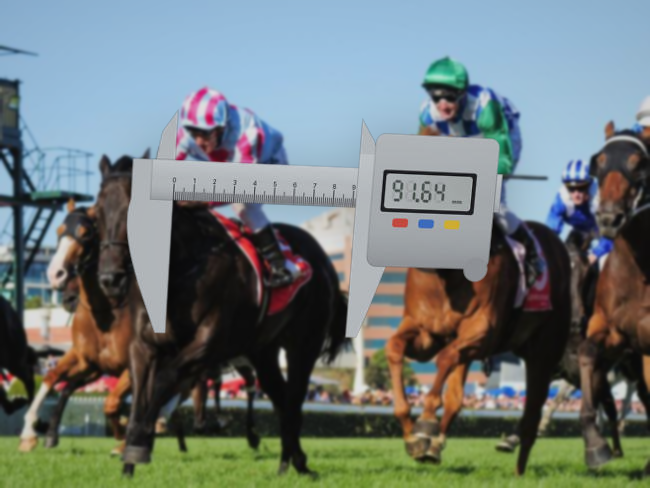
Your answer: 91.64,mm
